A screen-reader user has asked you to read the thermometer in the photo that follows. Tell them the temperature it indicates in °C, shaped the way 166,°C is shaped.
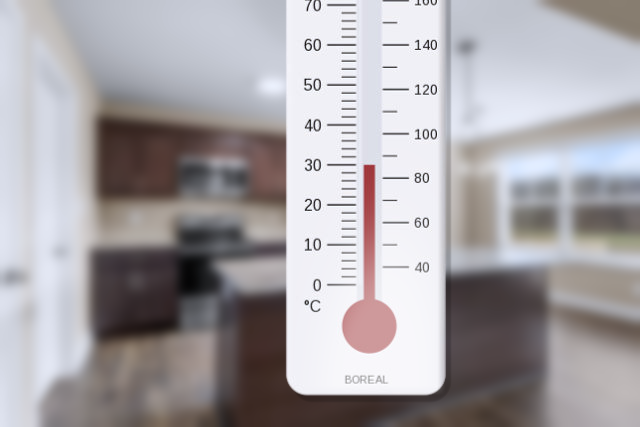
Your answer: 30,°C
